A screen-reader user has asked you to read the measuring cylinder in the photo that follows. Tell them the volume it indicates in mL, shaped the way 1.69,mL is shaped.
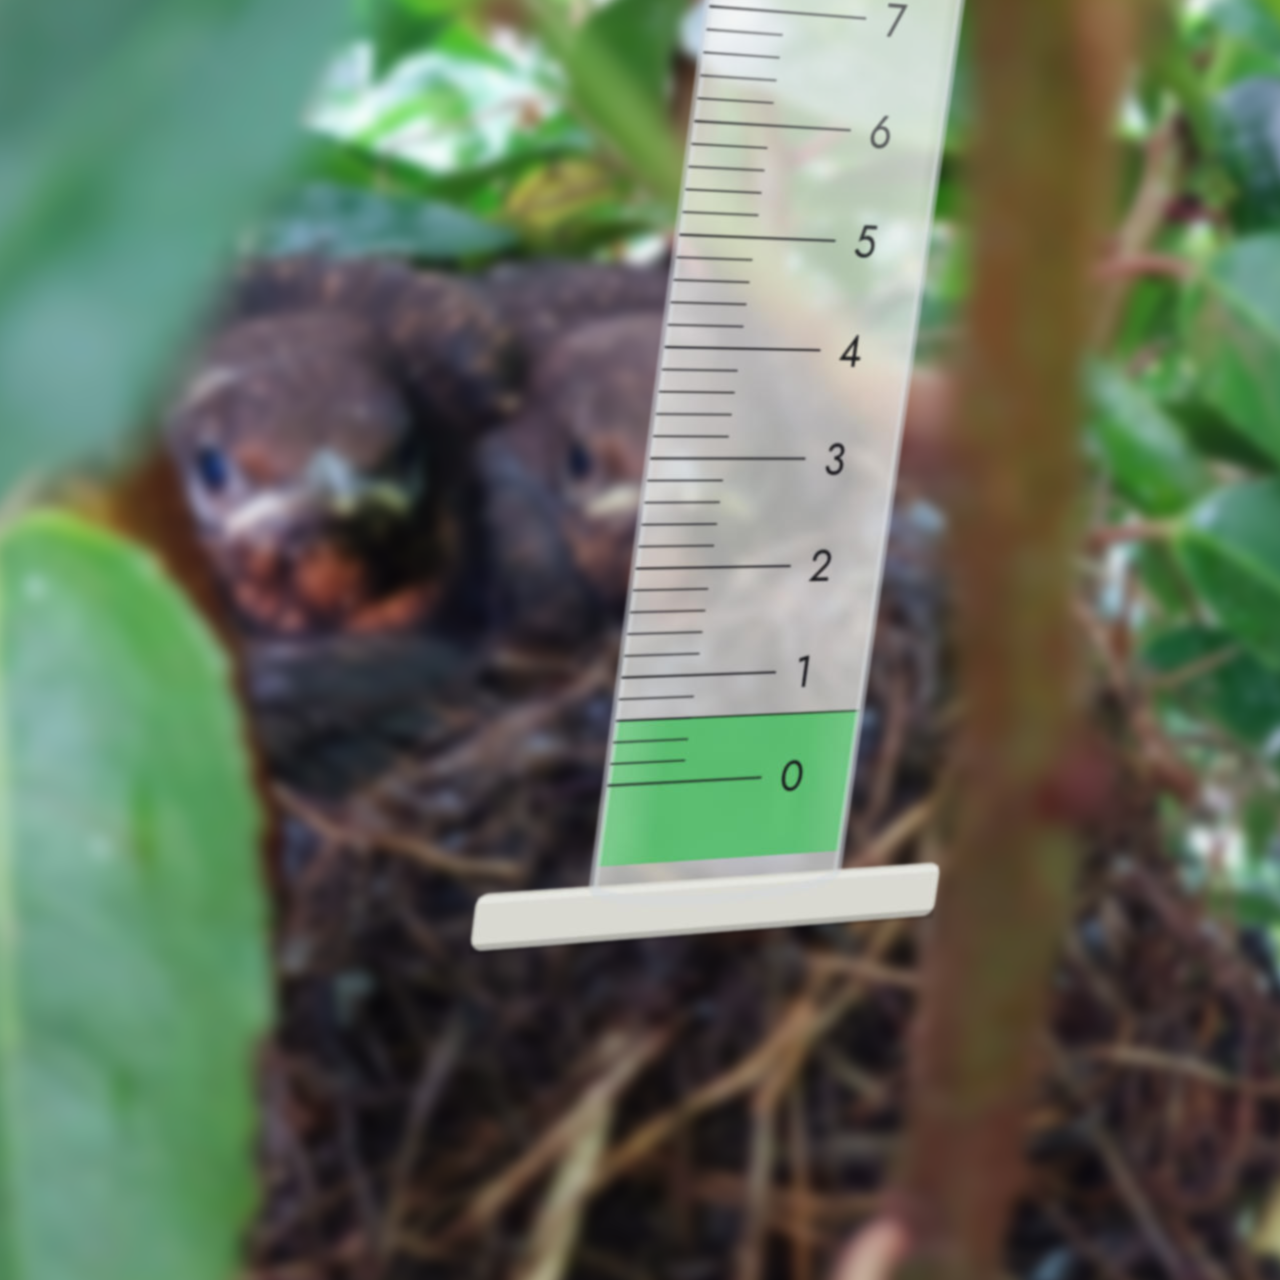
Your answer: 0.6,mL
